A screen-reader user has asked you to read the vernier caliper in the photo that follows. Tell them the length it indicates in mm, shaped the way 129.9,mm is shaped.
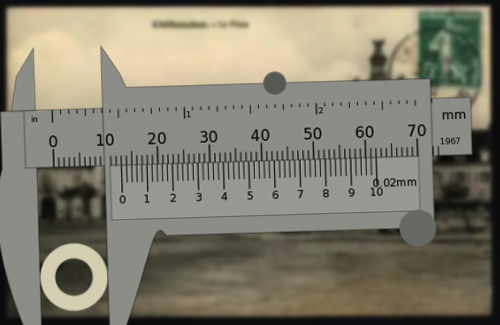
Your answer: 13.0,mm
